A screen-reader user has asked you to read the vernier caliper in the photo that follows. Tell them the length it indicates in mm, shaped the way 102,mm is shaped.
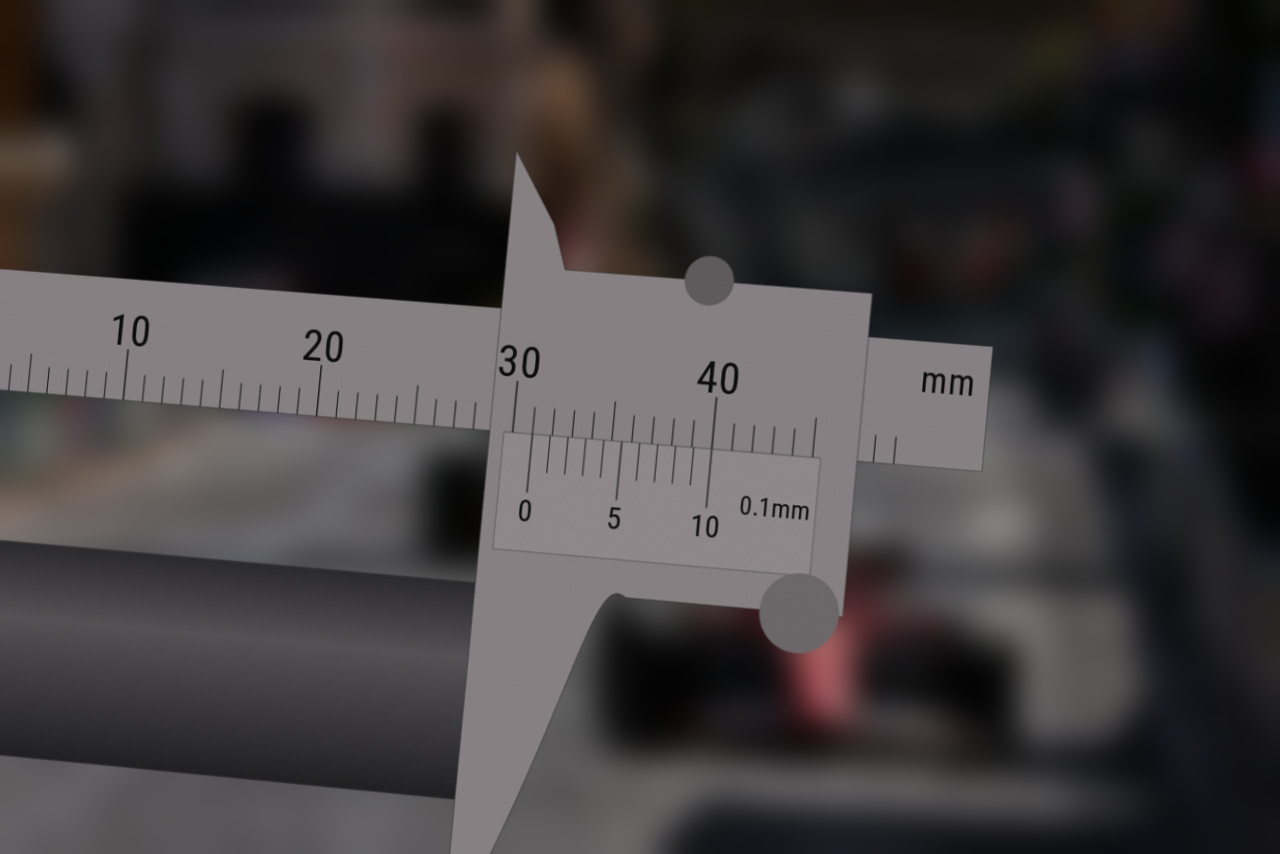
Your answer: 31.0,mm
